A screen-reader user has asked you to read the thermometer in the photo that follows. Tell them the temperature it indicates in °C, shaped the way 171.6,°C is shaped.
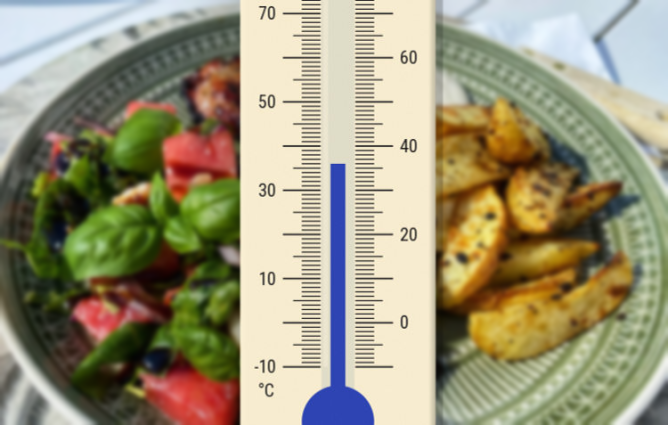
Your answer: 36,°C
